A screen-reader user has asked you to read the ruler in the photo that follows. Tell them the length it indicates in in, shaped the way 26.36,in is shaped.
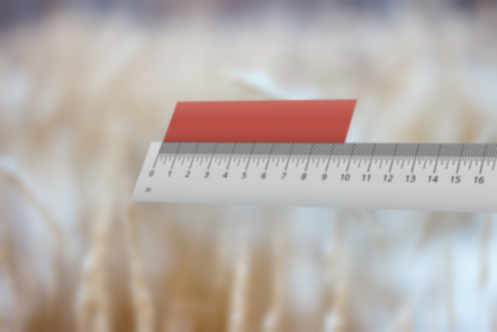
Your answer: 9.5,in
